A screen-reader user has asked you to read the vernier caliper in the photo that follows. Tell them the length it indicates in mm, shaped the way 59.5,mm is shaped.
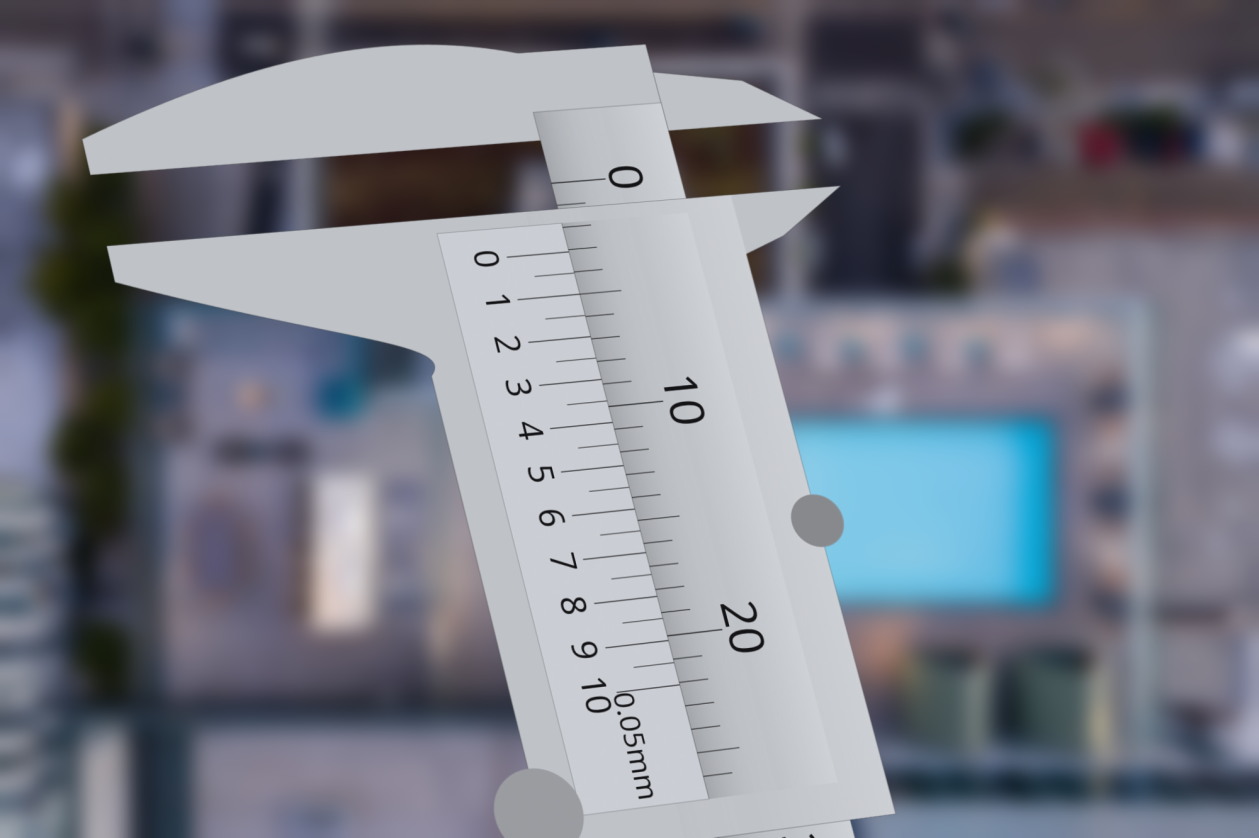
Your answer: 3.10,mm
